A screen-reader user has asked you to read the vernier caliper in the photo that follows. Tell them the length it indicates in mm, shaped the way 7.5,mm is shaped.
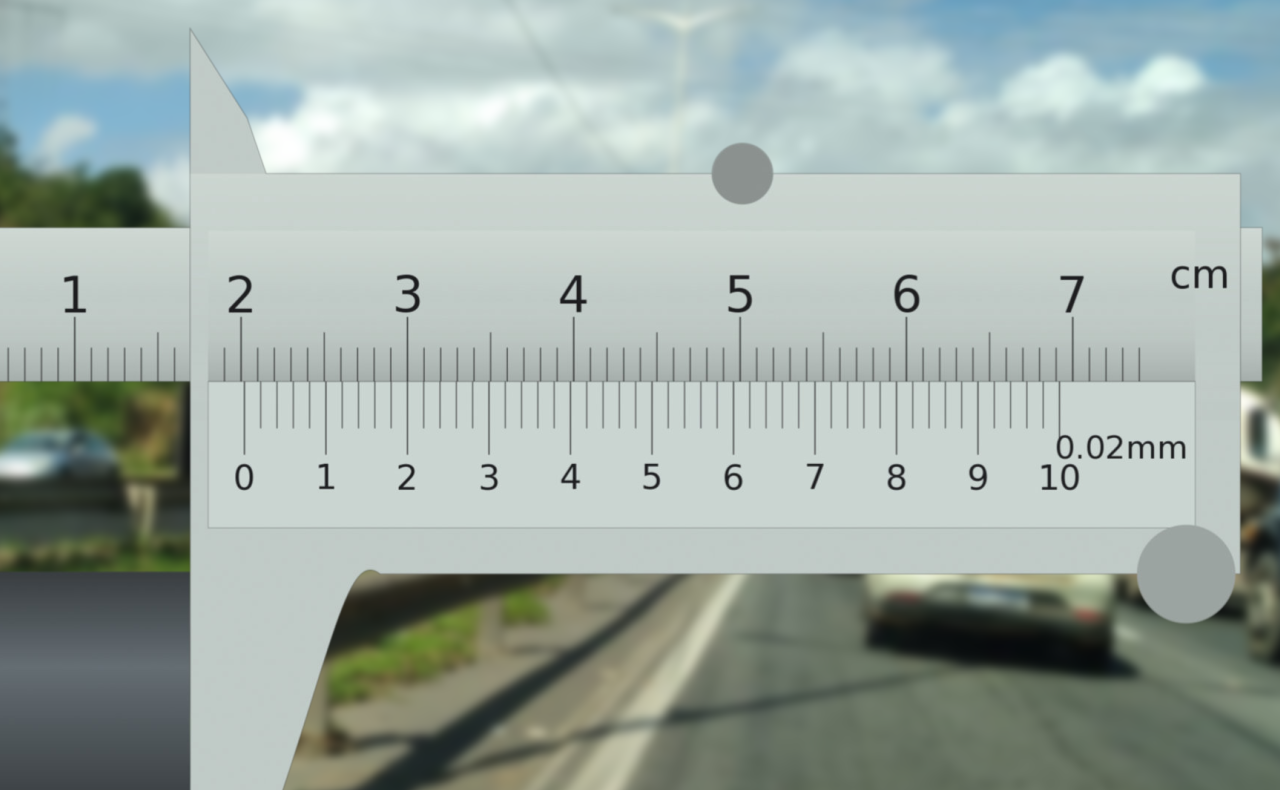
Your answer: 20.2,mm
